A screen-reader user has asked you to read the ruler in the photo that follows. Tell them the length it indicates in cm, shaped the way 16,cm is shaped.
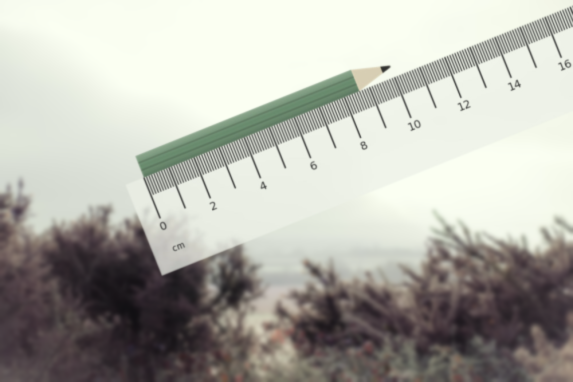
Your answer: 10,cm
